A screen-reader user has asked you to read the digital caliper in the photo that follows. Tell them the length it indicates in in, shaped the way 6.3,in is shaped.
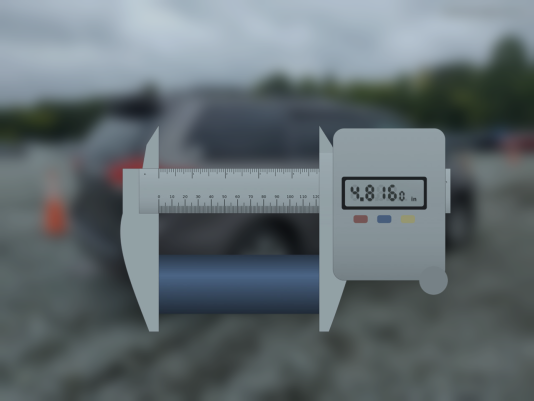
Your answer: 4.8160,in
